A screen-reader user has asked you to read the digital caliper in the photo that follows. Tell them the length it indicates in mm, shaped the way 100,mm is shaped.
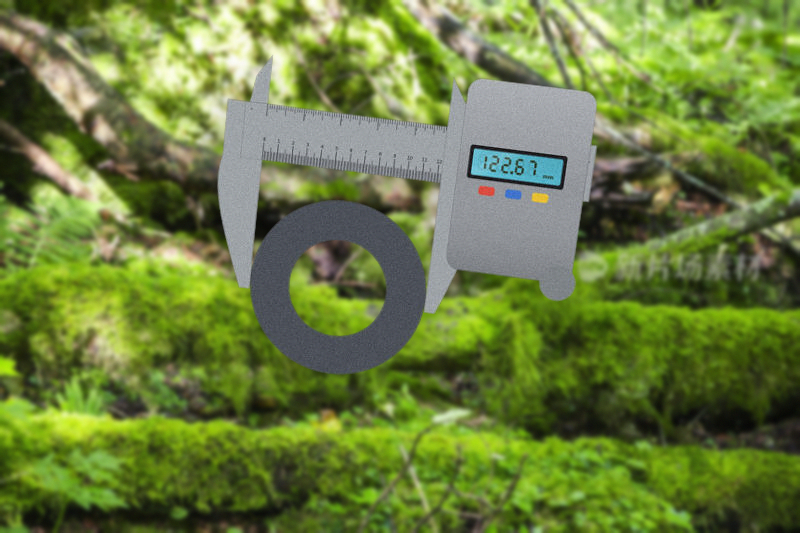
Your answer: 122.67,mm
